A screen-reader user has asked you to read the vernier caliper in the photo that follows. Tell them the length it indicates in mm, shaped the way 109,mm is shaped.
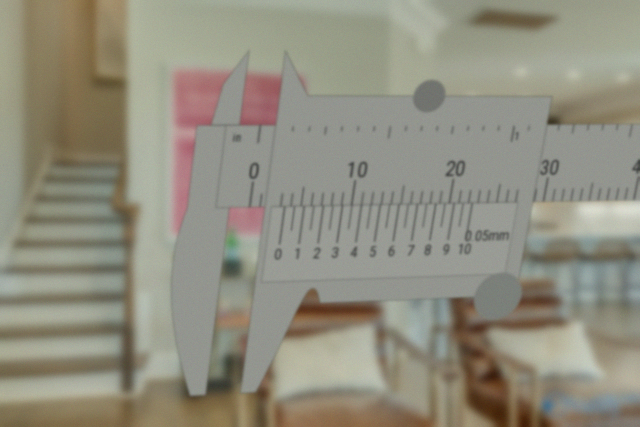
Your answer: 3.4,mm
